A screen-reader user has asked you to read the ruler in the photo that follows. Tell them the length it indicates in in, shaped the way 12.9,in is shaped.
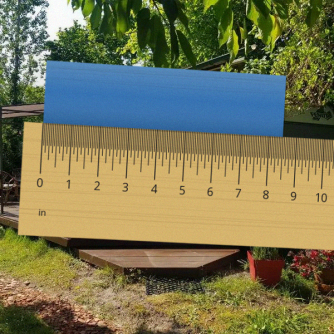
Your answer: 8.5,in
